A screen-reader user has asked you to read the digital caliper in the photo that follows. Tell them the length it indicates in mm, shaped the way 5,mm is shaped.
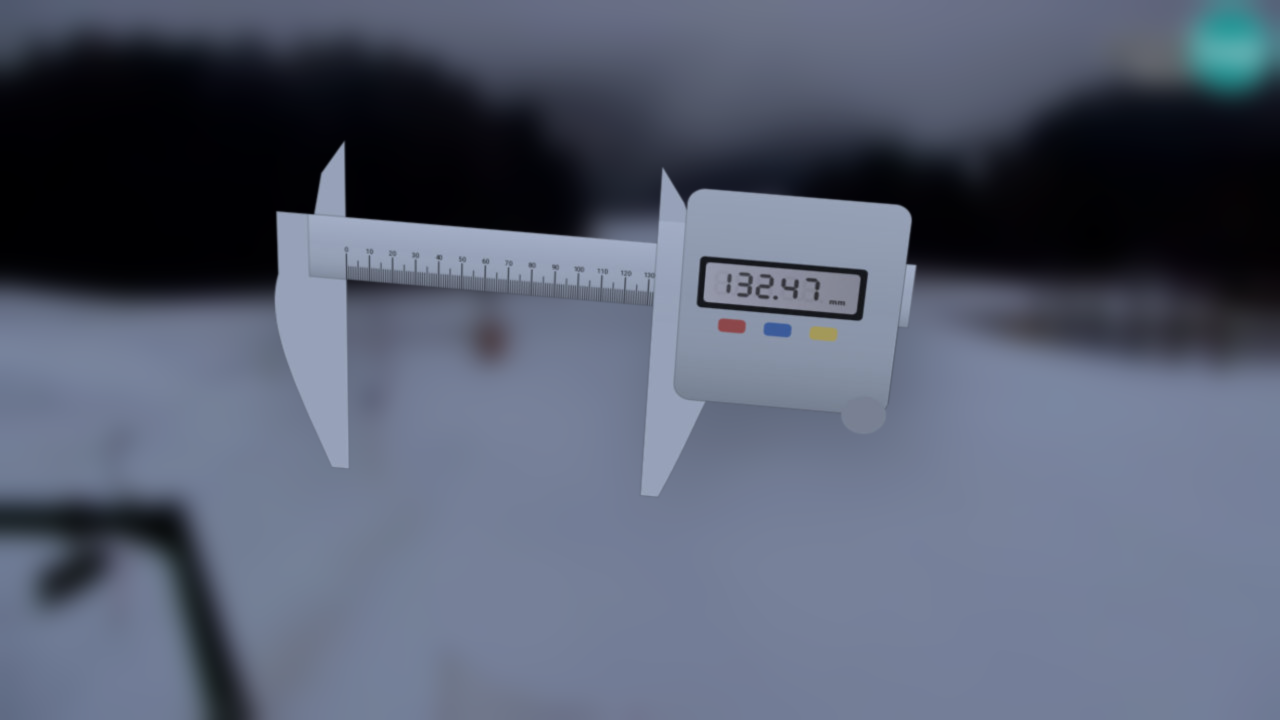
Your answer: 132.47,mm
